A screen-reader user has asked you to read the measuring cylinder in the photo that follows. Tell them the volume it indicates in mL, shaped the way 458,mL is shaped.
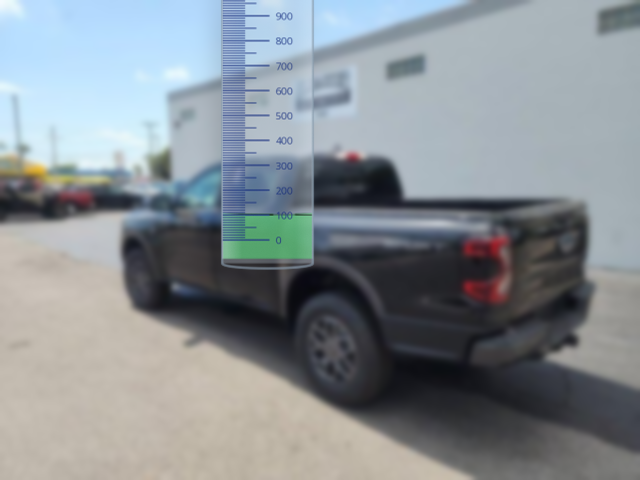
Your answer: 100,mL
